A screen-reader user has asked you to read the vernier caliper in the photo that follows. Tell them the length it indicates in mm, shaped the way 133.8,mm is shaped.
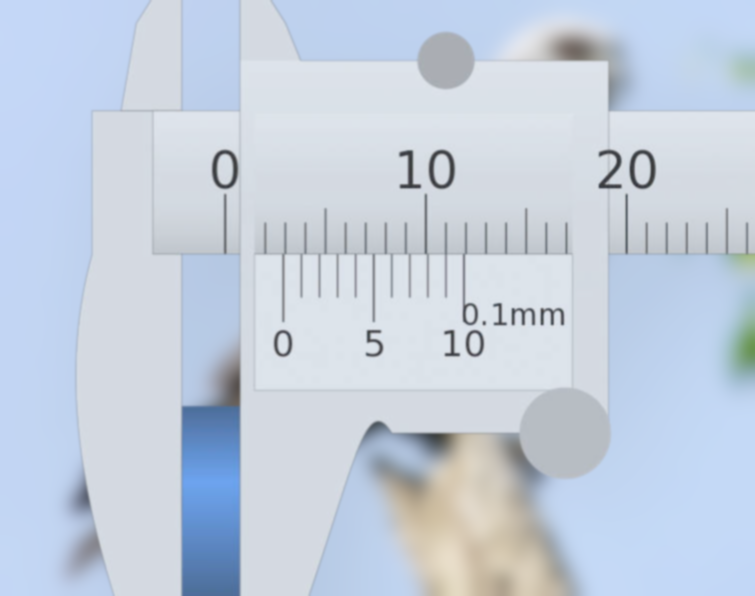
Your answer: 2.9,mm
